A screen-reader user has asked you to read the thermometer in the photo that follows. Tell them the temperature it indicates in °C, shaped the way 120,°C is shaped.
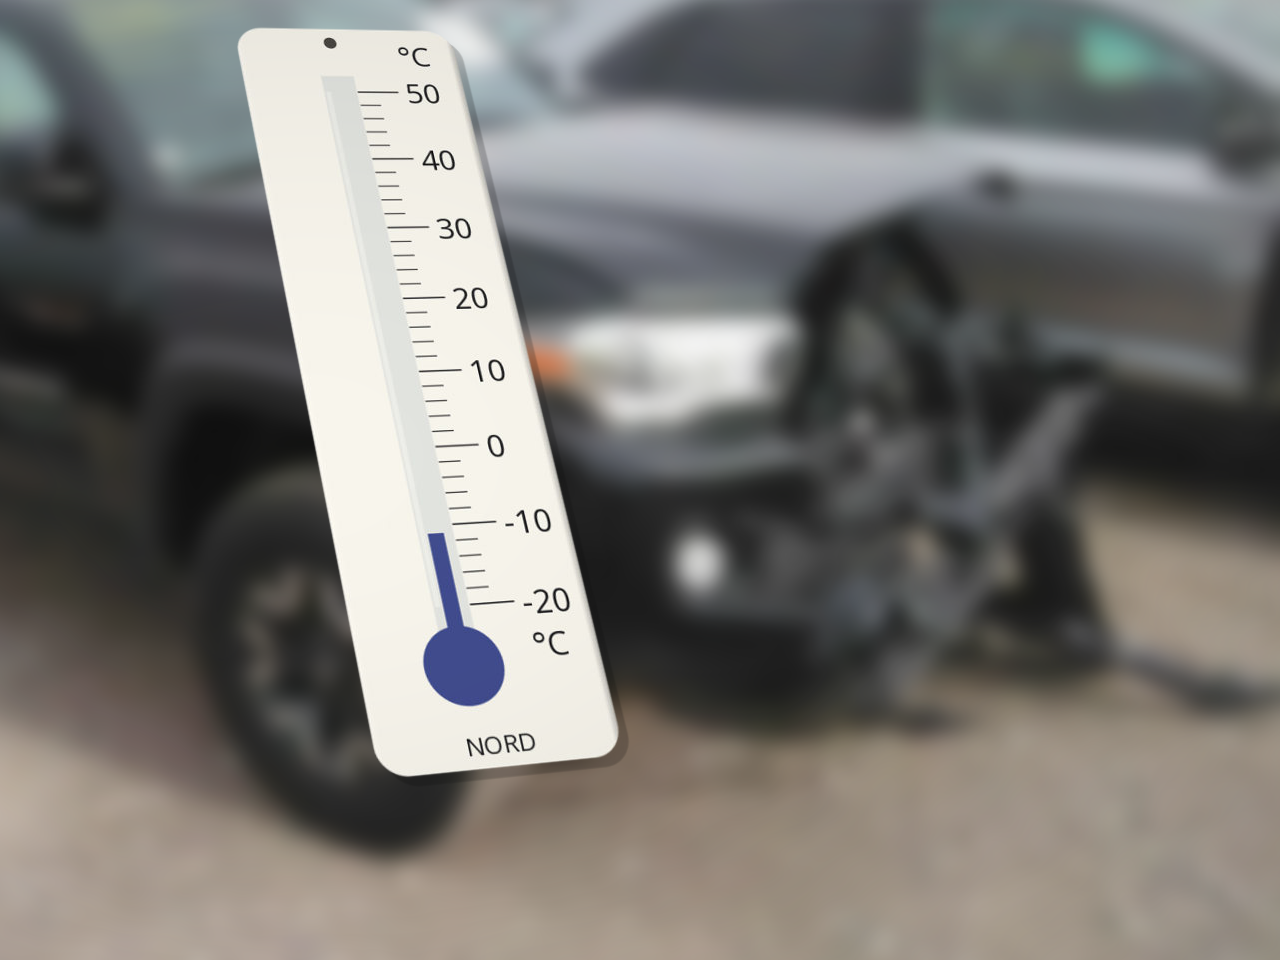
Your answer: -11,°C
